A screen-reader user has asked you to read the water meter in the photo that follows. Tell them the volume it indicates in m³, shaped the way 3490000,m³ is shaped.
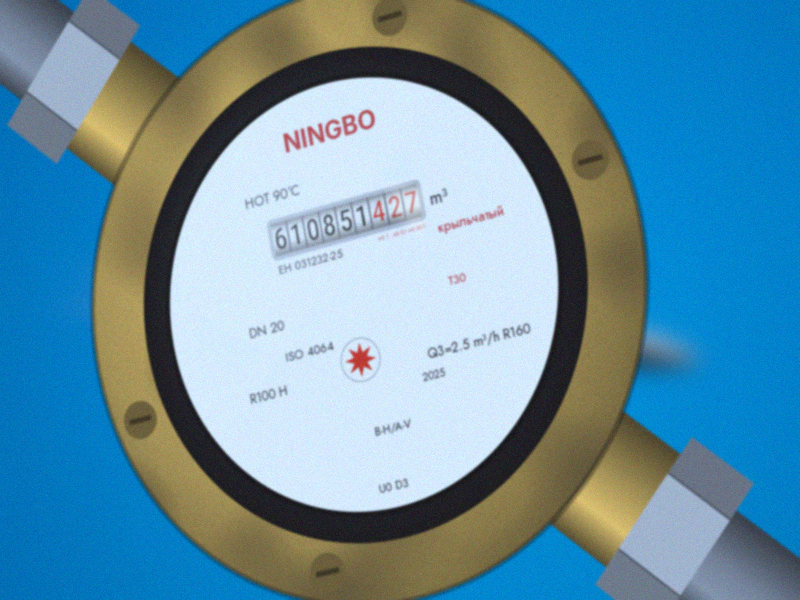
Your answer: 610851.427,m³
